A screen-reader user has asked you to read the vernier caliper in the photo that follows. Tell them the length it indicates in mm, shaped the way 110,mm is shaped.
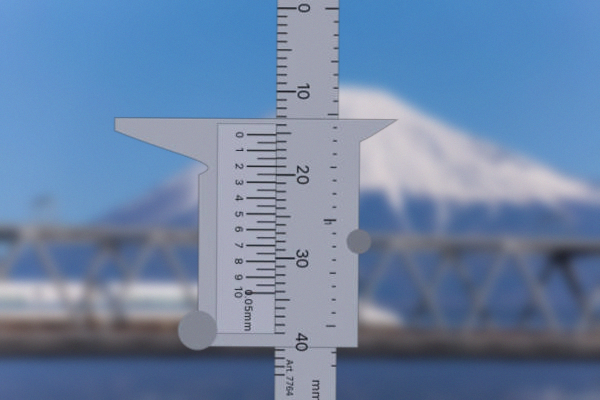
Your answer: 15.2,mm
